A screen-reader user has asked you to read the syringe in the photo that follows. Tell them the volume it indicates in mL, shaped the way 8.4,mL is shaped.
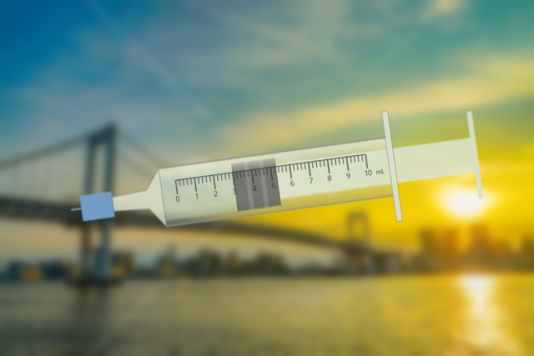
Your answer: 3,mL
